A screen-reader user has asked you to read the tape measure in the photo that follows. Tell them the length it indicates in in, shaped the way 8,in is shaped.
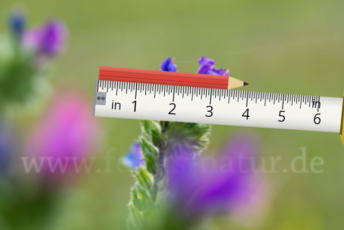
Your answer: 4,in
